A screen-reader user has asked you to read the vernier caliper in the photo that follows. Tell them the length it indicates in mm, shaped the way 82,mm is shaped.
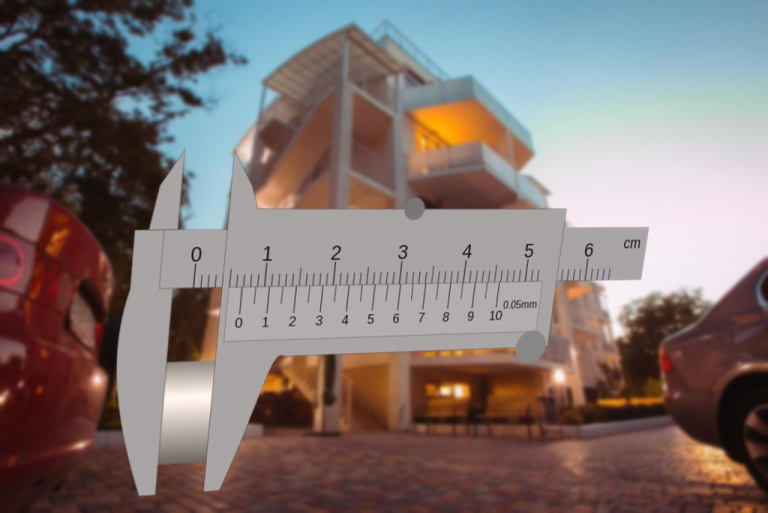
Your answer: 6.8,mm
